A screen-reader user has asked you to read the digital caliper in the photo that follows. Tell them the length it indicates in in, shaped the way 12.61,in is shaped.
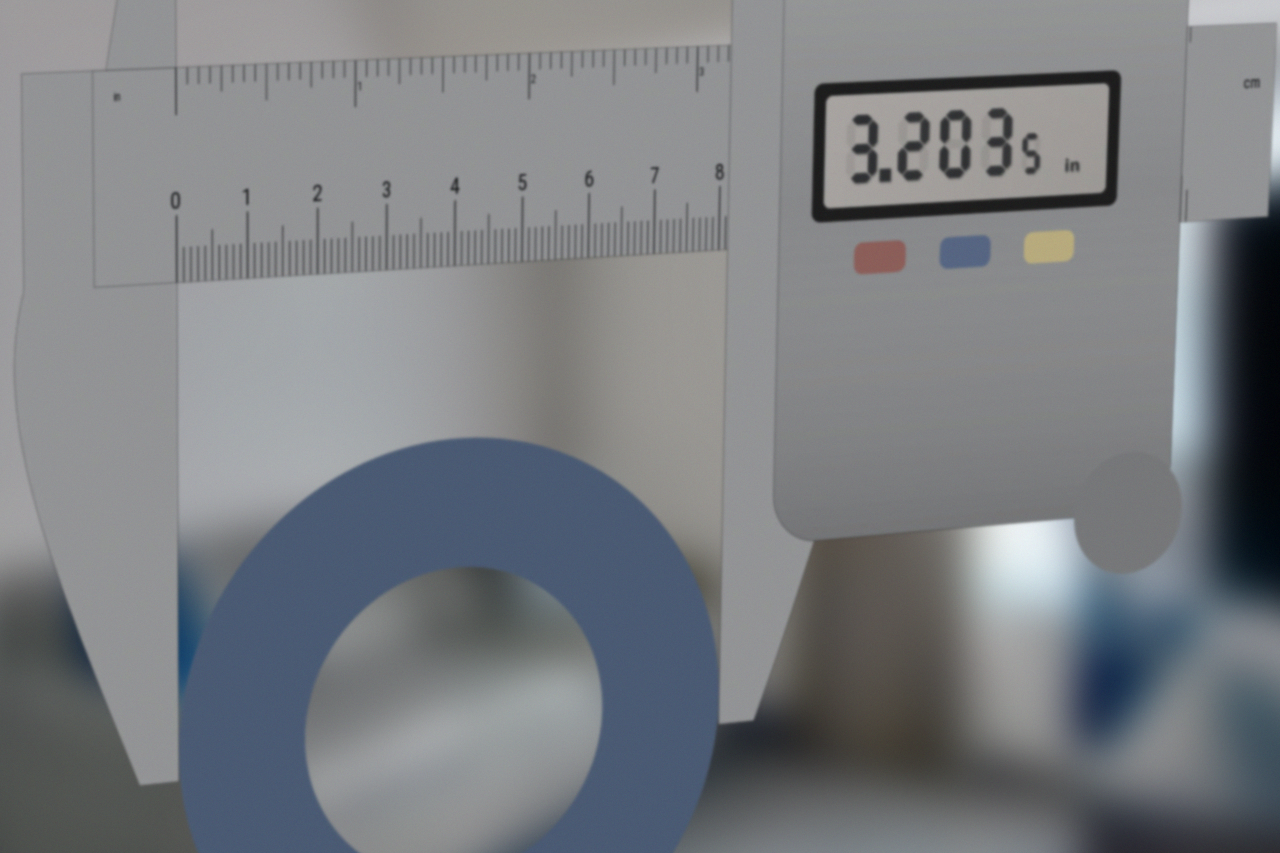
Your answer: 3.2035,in
